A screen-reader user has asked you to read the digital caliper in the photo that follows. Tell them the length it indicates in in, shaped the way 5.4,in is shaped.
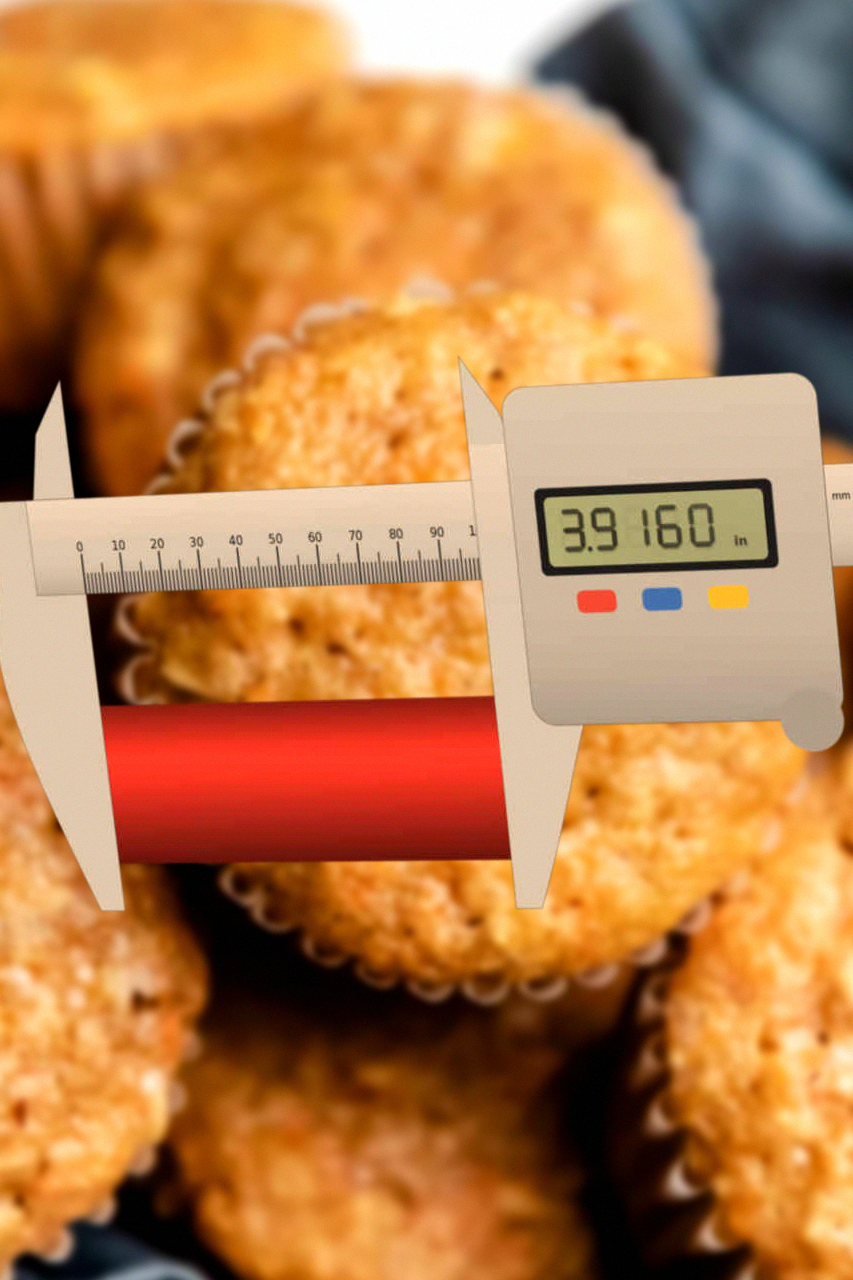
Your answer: 3.9160,in
